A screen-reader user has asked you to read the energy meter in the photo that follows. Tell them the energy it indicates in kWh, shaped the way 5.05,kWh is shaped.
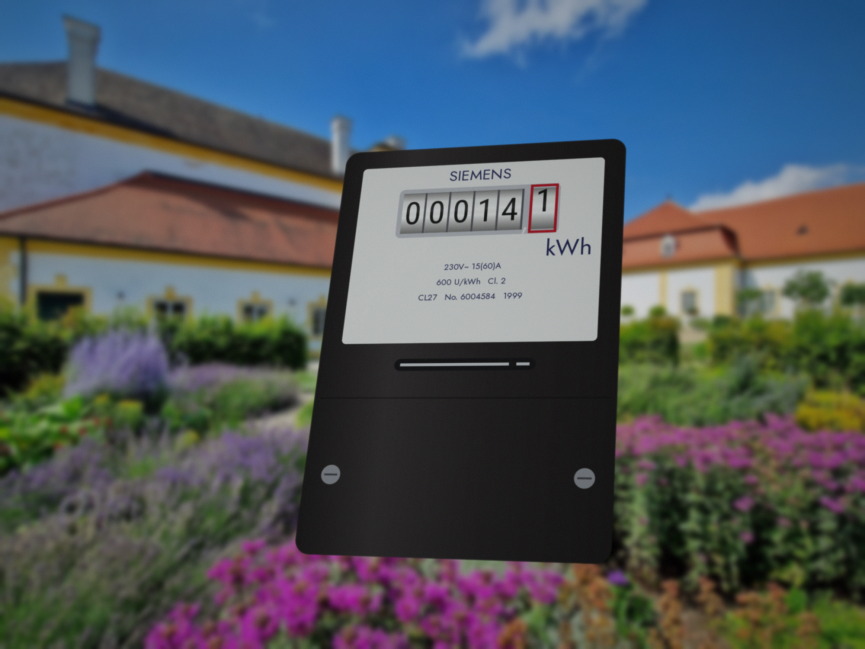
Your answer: 14.1,kWh
